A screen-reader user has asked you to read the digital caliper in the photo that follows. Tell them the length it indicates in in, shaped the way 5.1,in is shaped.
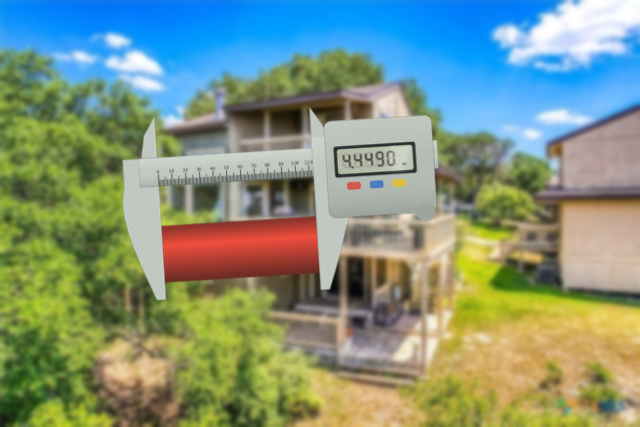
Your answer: 4.4490,in
